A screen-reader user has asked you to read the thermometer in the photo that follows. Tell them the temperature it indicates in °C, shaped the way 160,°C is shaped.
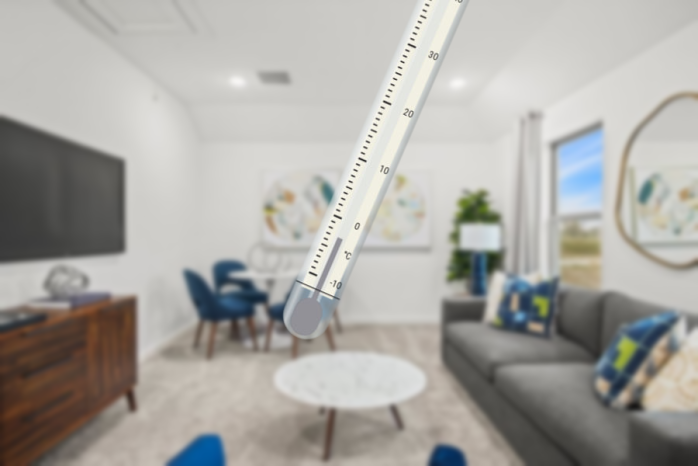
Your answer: -3,°C
